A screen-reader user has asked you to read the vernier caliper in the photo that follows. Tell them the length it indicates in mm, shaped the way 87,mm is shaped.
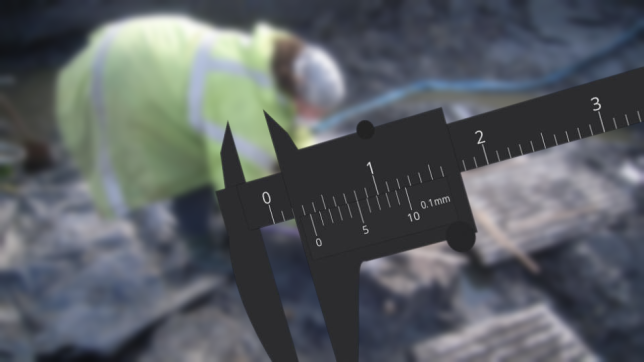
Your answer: 3.5,mm
